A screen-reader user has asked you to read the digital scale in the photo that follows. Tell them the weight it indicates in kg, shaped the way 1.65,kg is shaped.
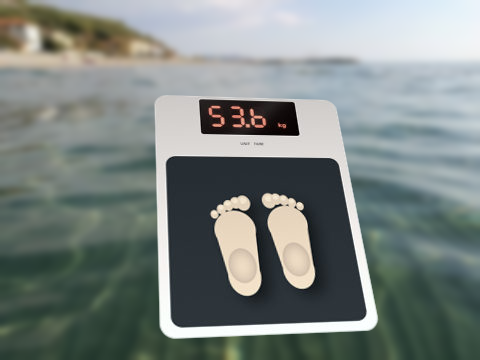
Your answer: 53.6,kg
